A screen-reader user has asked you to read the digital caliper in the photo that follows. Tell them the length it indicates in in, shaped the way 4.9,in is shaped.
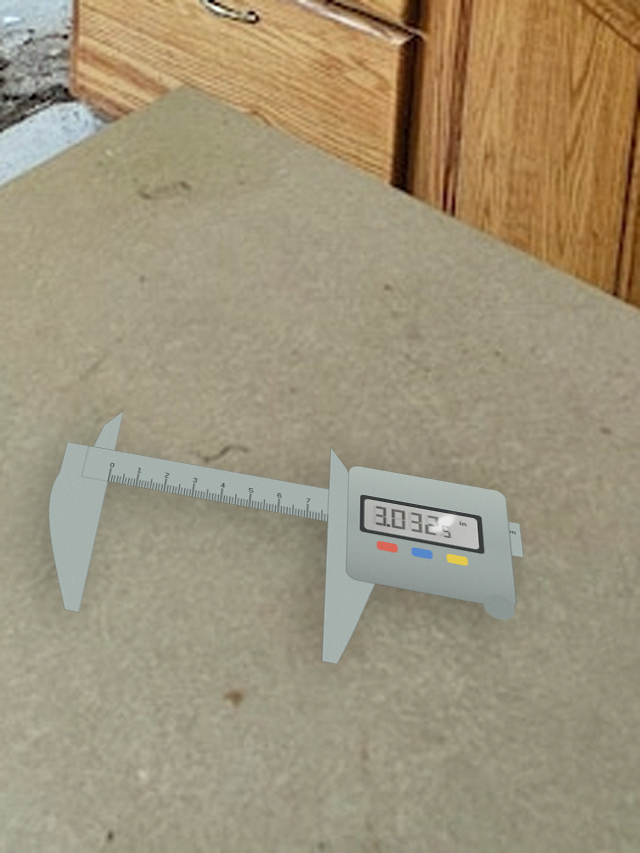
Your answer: 3.0325,in
